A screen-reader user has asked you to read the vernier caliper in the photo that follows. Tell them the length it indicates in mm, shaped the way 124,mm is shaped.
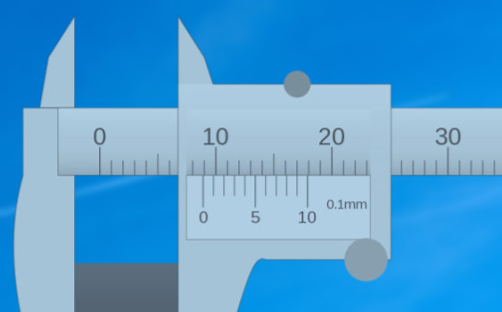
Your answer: 8.9,mm
